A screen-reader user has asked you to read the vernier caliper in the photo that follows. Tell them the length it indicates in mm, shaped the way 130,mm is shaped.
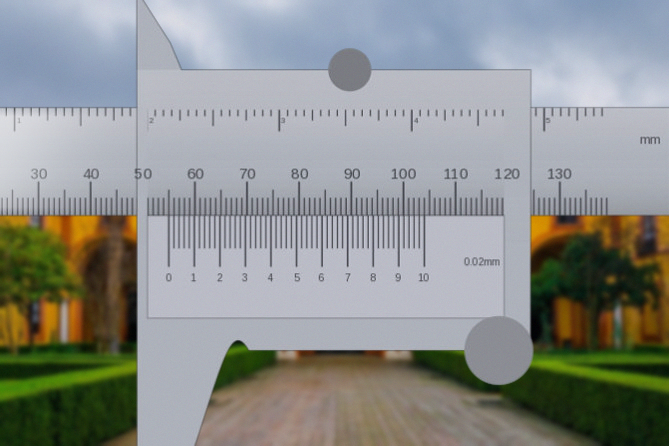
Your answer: 55.0,mm
